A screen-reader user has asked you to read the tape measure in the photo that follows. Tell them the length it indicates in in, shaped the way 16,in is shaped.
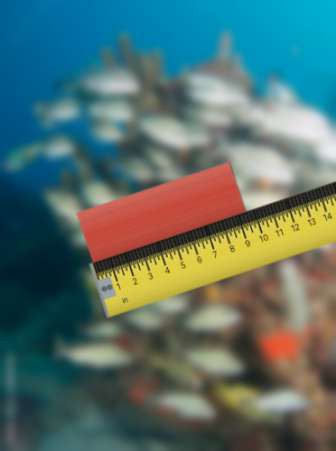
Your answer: 9.5,in
